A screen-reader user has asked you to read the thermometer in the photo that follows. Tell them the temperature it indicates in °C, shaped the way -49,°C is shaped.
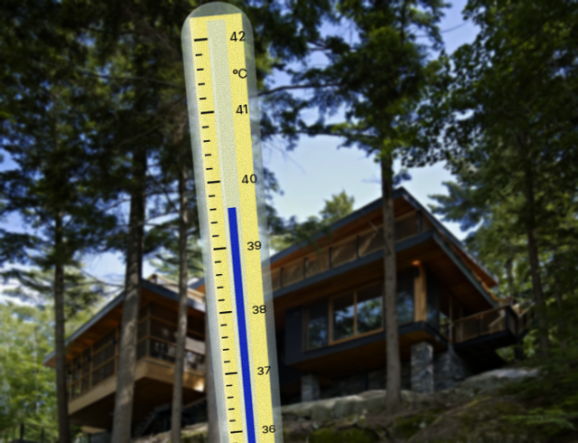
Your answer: 39.6,°C
